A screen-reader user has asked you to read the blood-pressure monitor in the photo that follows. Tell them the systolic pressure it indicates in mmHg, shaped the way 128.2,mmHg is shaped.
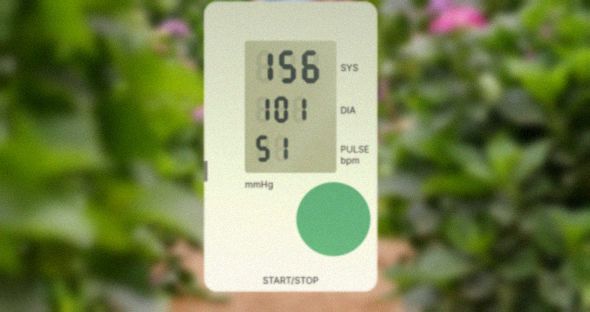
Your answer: 156,mmHg
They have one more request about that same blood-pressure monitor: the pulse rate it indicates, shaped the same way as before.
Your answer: 51,bpm
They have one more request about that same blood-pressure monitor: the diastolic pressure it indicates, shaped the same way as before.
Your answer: 101,mmHg
